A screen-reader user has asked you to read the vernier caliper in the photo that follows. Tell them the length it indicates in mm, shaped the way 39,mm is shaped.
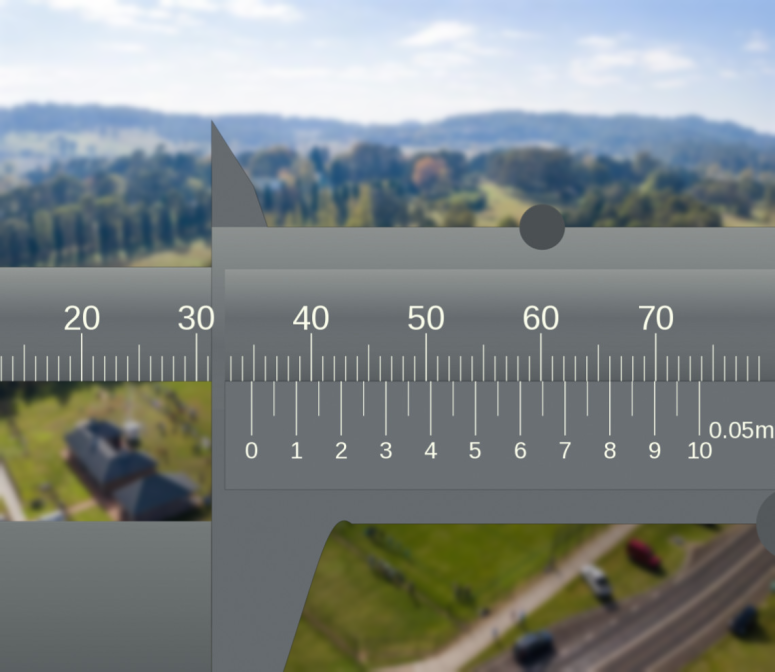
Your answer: 34.8,mm
